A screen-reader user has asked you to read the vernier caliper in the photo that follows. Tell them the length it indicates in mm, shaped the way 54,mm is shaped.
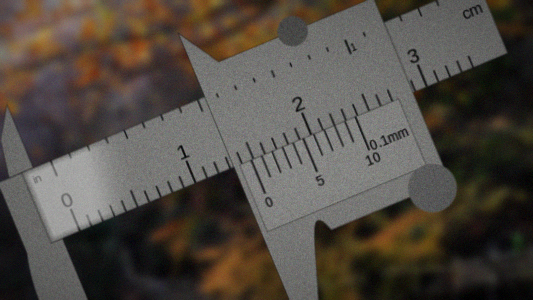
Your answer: 14.8,mm
